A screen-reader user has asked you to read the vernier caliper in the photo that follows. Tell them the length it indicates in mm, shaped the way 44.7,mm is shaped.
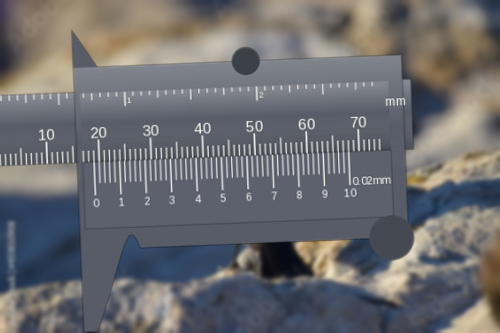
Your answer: 19.0,mm
